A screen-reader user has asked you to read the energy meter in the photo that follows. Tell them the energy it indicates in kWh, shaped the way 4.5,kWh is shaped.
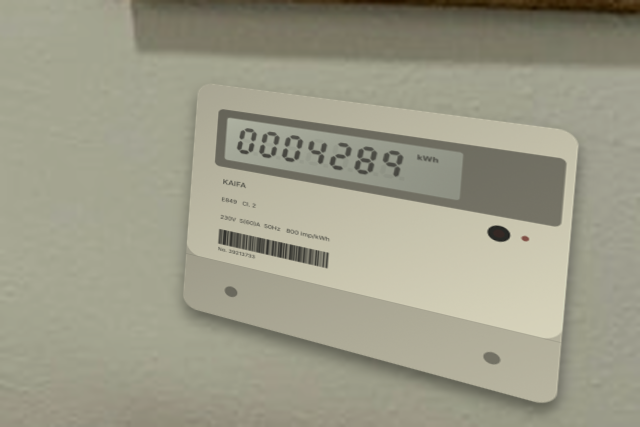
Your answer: 4289,kWh
